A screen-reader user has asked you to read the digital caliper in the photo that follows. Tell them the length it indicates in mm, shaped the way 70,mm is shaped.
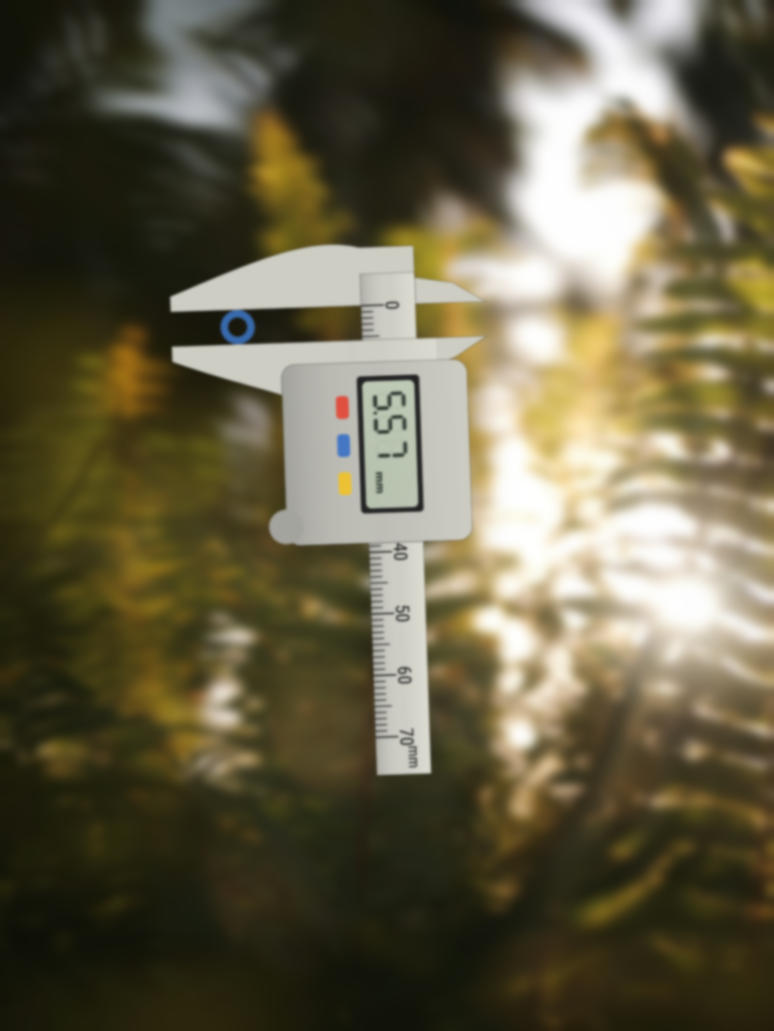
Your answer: 5.57,mm
